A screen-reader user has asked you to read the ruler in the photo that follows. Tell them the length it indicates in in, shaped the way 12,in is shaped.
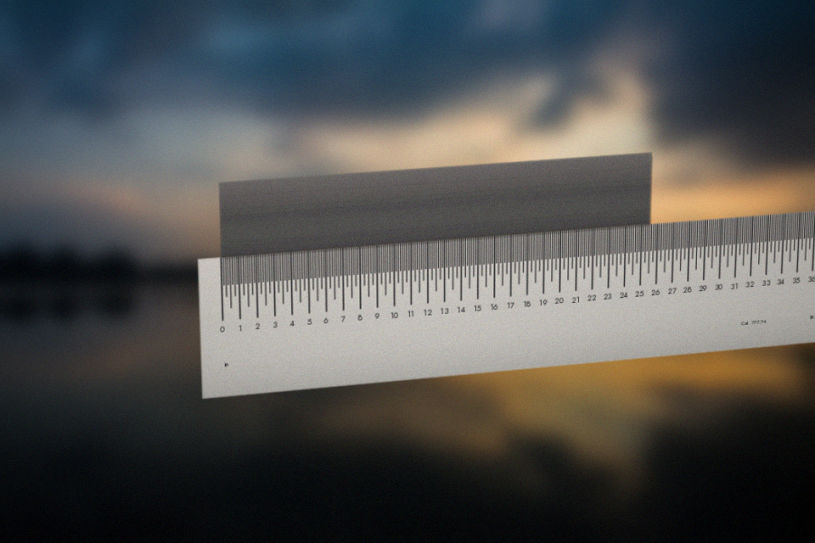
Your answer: 25.5,in
